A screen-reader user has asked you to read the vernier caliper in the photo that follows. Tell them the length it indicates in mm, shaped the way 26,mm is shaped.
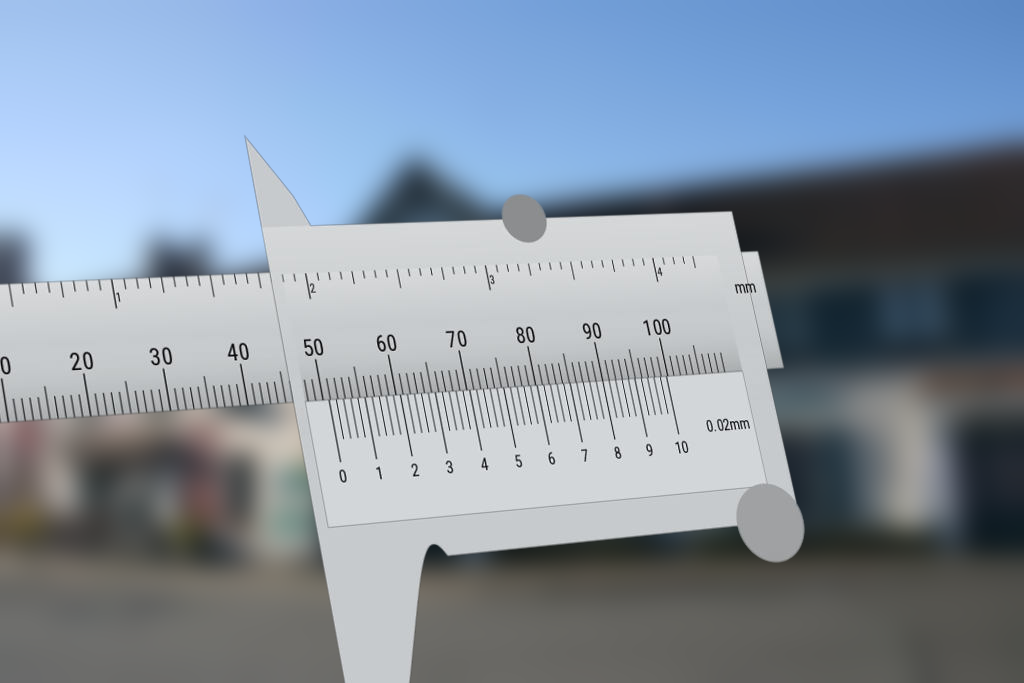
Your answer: 50.8,mm
